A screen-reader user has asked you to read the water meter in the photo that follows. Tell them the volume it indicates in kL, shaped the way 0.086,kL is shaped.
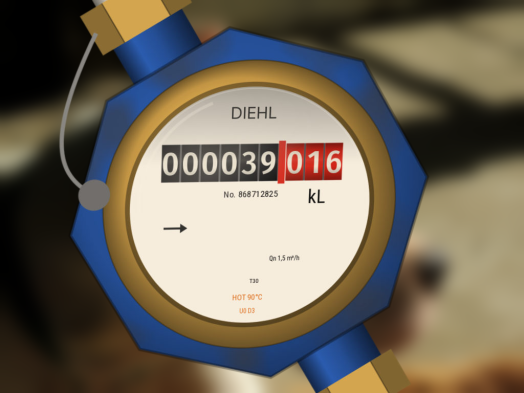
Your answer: 39.016,kL
